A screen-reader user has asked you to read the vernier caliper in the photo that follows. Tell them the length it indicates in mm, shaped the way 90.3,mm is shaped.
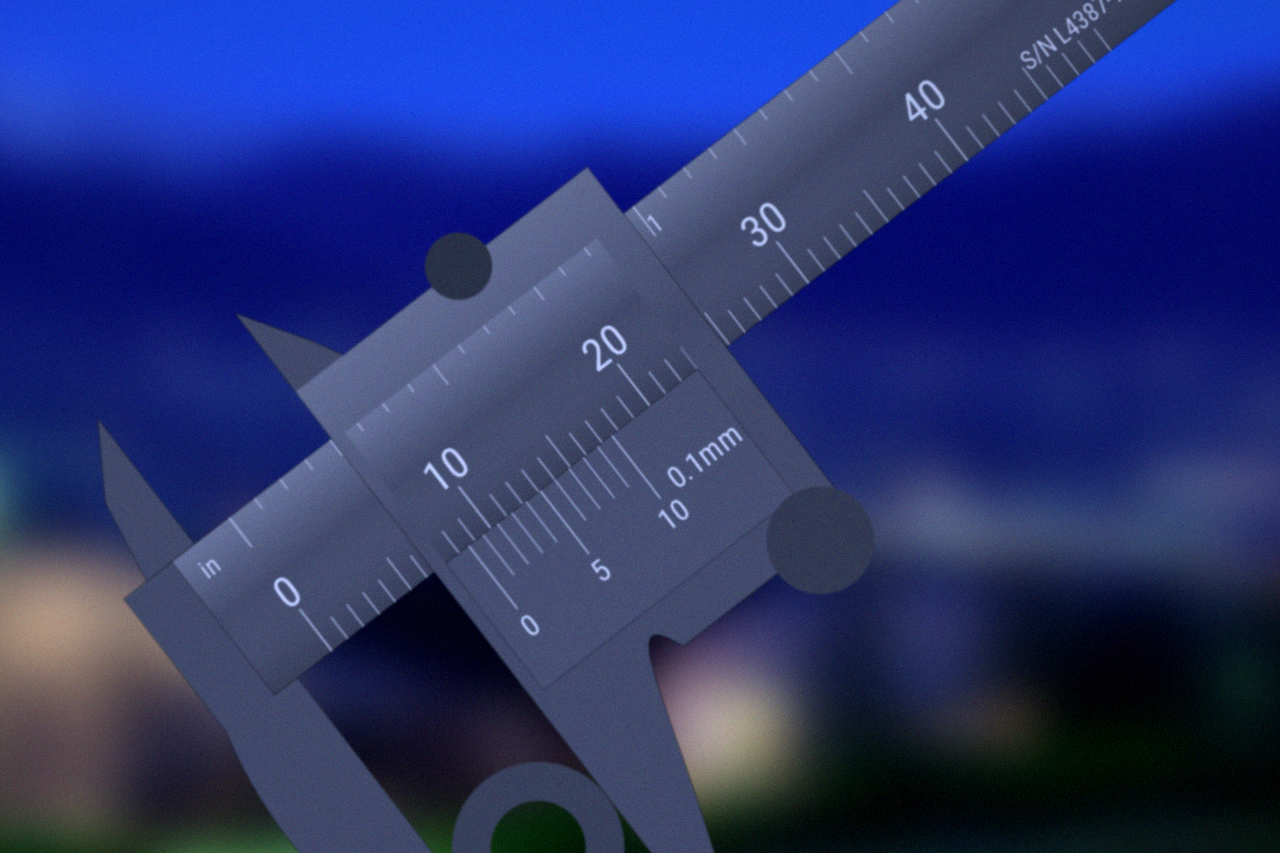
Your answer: 8.6,mm
